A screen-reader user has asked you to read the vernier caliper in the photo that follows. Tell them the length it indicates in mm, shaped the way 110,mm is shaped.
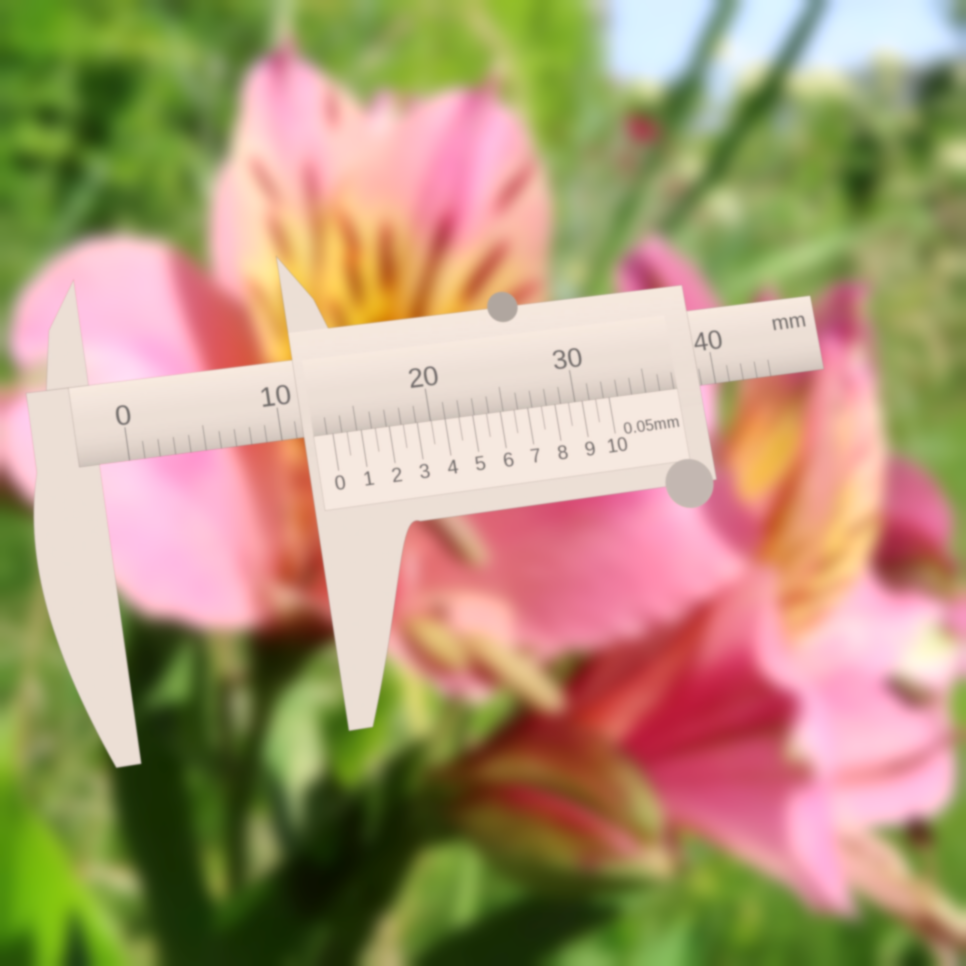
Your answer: 13.4,mm
